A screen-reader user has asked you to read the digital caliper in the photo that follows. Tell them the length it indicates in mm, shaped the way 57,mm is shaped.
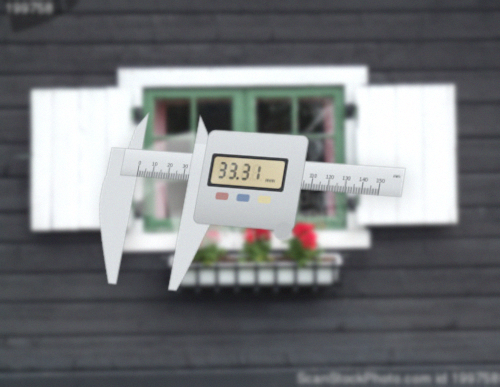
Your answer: 33.31,mm
